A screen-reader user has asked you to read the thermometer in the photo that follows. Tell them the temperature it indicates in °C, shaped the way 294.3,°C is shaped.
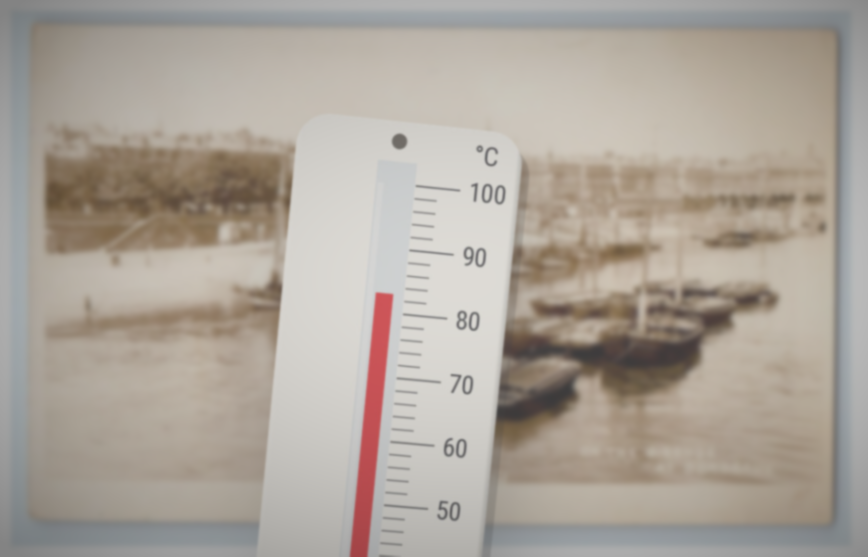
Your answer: 83,°C
